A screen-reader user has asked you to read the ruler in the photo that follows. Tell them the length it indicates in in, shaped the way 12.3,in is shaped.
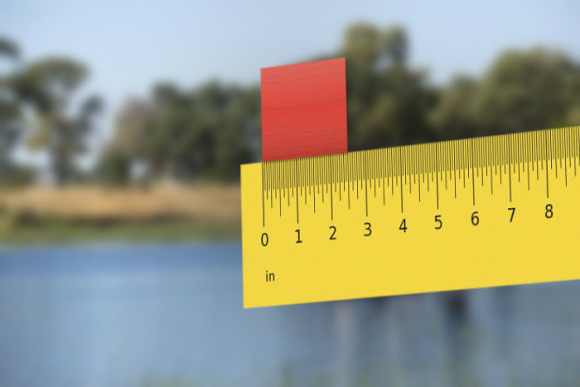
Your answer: 2.5,in
